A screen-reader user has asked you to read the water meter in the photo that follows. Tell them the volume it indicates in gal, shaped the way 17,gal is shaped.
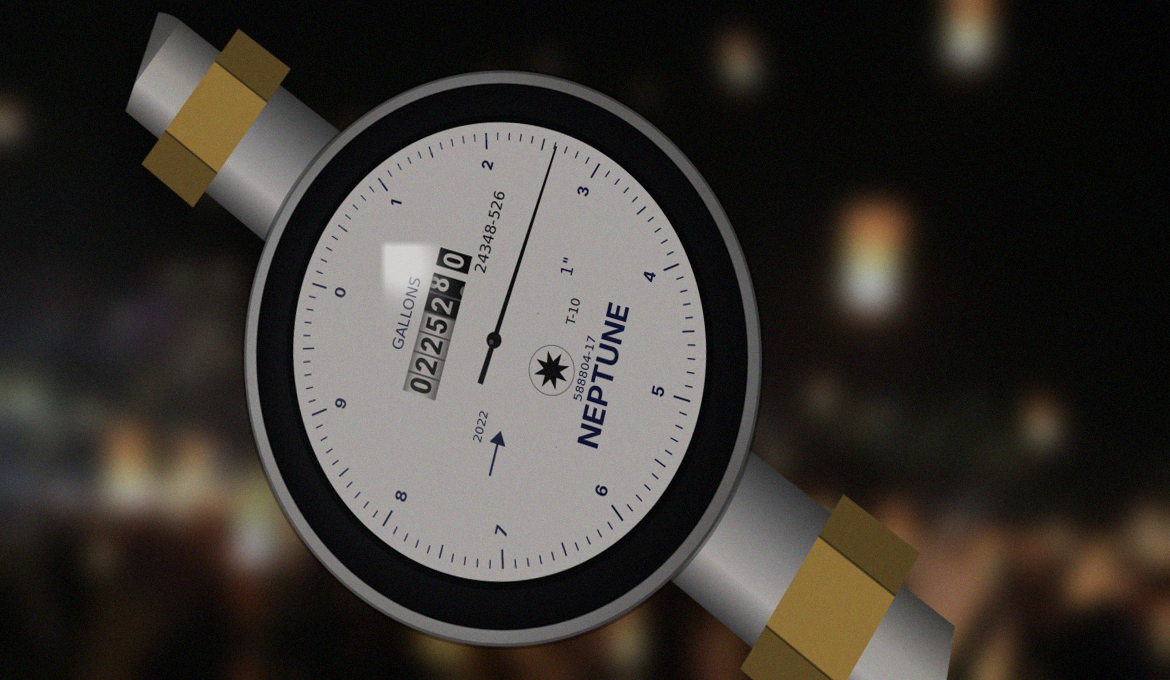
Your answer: 225282.6,gal
